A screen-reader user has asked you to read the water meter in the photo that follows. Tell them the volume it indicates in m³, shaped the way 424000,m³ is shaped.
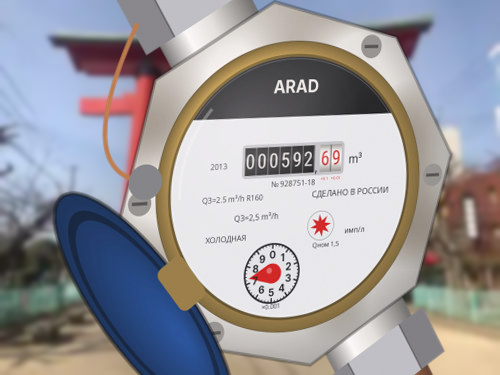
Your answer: 592.697,m³
